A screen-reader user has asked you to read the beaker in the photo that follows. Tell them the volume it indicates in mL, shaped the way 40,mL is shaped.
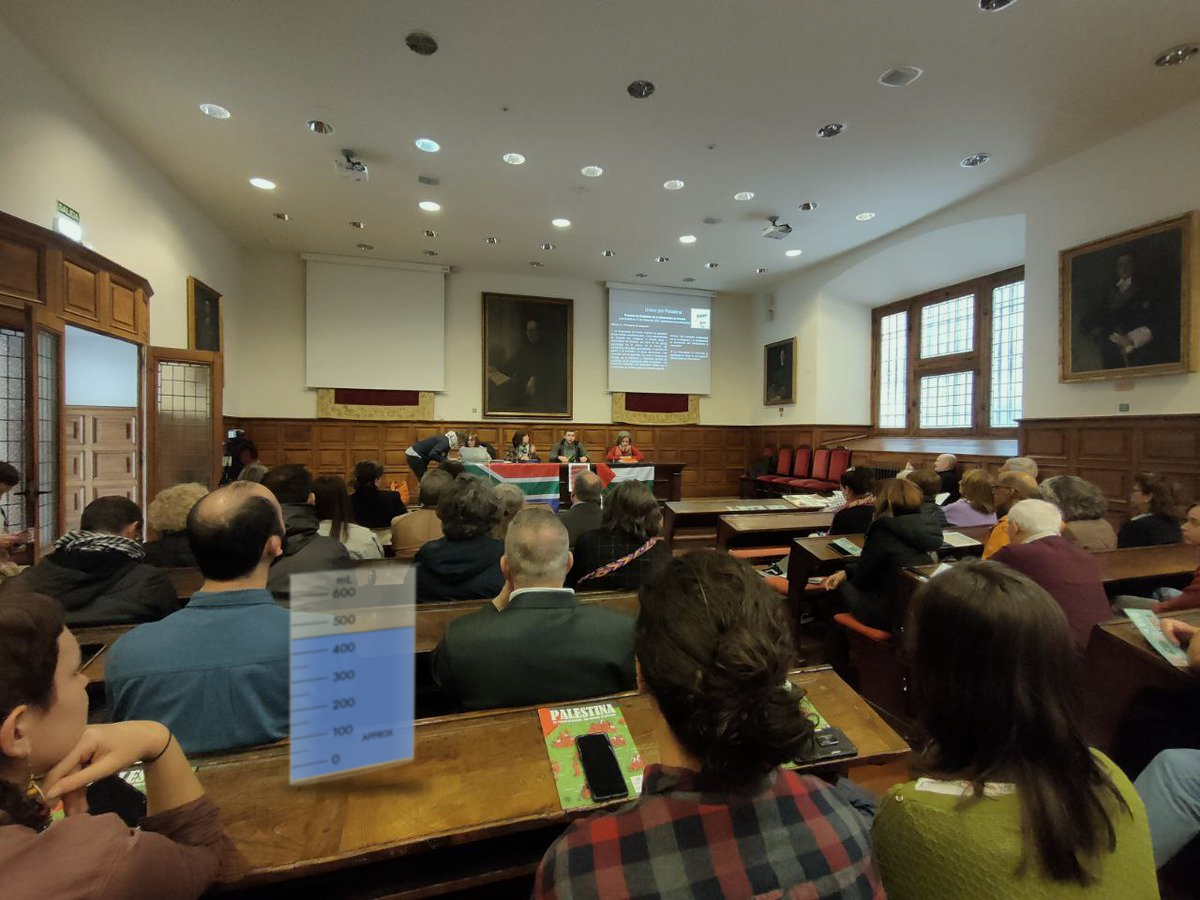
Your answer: 450,mL
